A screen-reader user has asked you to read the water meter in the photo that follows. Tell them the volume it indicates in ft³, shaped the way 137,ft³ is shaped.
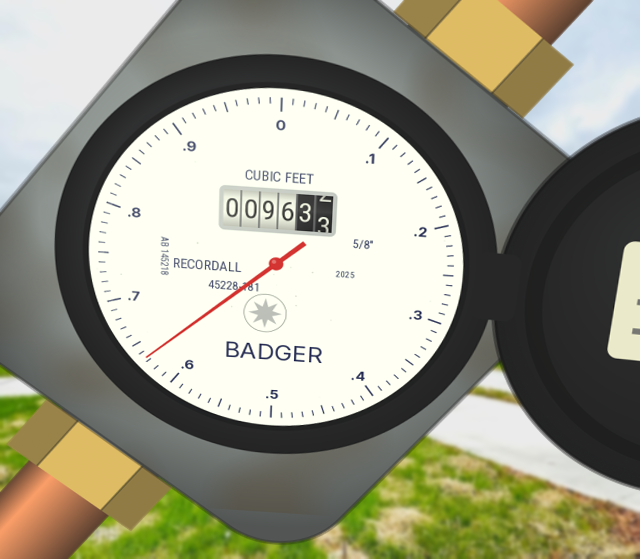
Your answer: 9632.63,ft³
